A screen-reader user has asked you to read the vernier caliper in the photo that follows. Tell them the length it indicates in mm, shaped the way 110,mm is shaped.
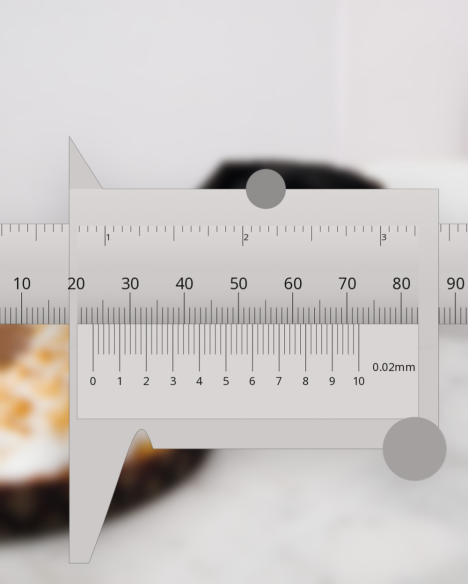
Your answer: 23.2,mm
